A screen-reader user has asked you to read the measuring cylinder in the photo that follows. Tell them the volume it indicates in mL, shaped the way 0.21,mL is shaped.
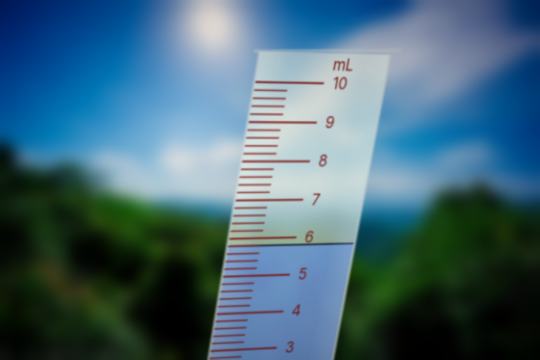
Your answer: 5.8,mL
